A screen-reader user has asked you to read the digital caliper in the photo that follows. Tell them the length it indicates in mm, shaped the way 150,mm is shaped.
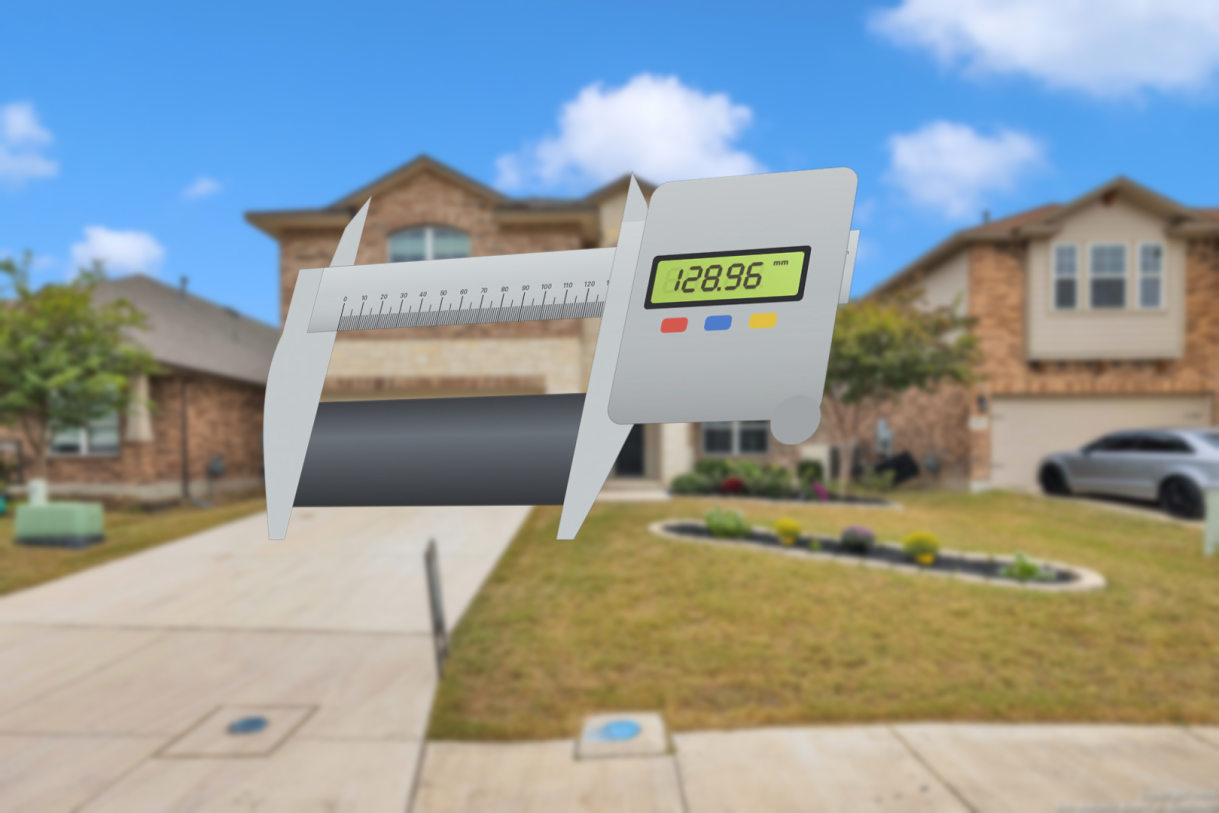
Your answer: 128.96,mm
